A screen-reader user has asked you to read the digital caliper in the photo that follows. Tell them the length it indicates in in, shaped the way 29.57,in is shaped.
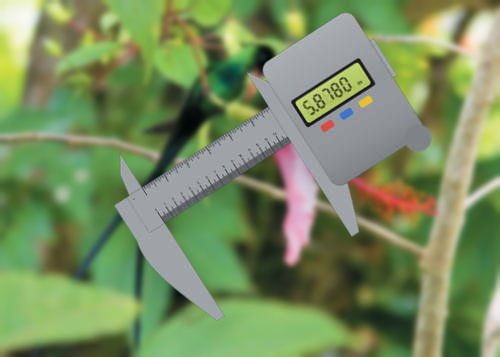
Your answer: 5.8780,in
